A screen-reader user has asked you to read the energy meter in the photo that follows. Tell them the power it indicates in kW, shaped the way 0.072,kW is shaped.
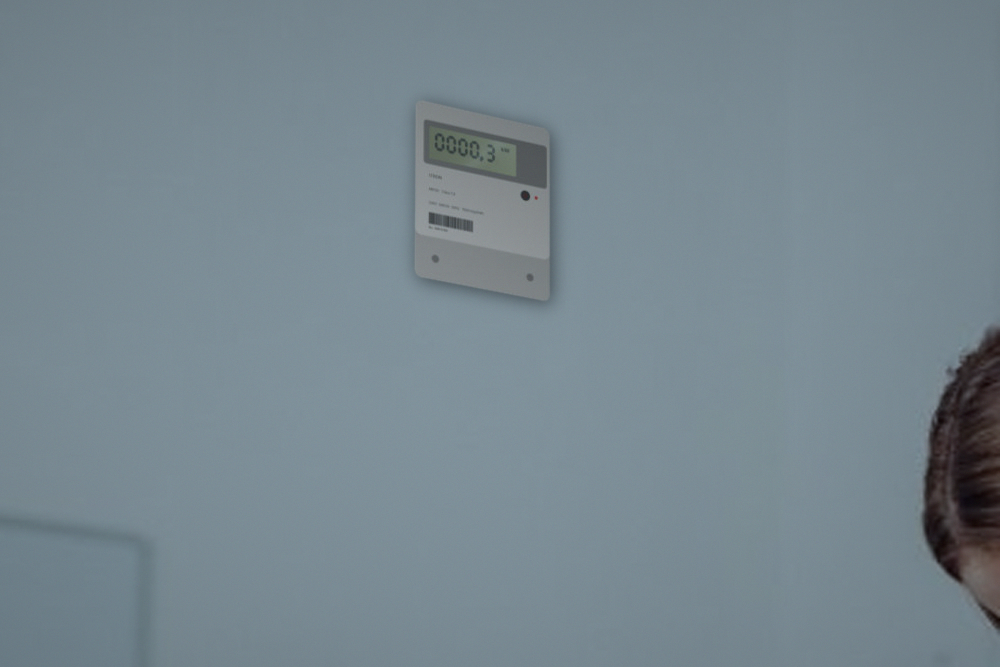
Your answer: 0.3,kW
